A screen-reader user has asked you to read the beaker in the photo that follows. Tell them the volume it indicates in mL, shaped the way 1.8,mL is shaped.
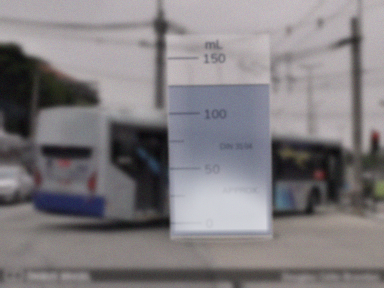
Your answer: 125,mL
